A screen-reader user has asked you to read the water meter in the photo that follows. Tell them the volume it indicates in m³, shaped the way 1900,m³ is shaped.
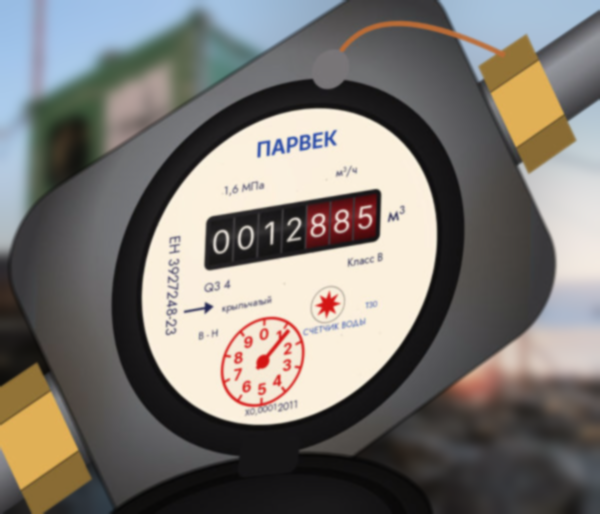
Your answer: 12.8851,m³
